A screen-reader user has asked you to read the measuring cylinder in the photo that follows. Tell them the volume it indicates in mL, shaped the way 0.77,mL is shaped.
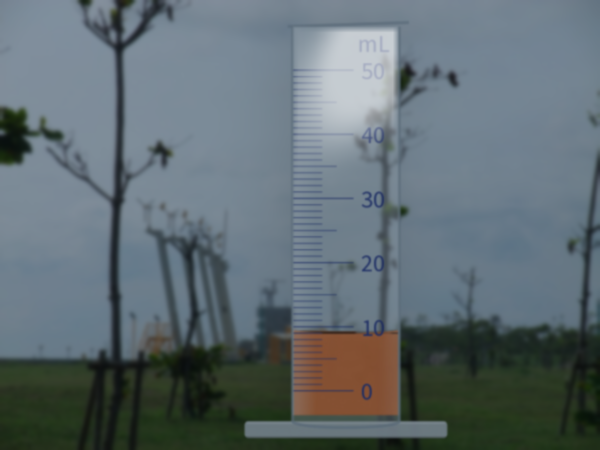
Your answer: 9,mL
